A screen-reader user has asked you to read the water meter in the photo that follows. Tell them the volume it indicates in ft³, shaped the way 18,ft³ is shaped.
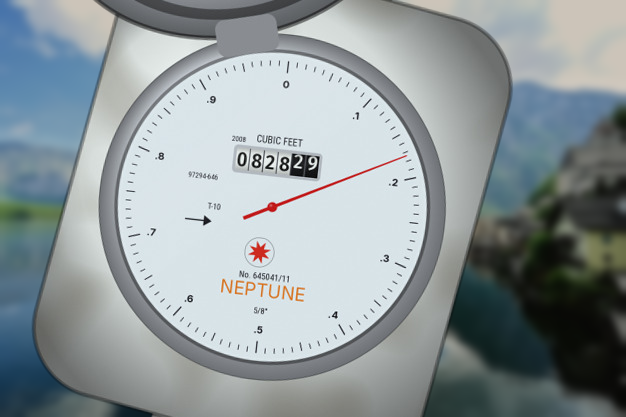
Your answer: 82829.17,ft³
